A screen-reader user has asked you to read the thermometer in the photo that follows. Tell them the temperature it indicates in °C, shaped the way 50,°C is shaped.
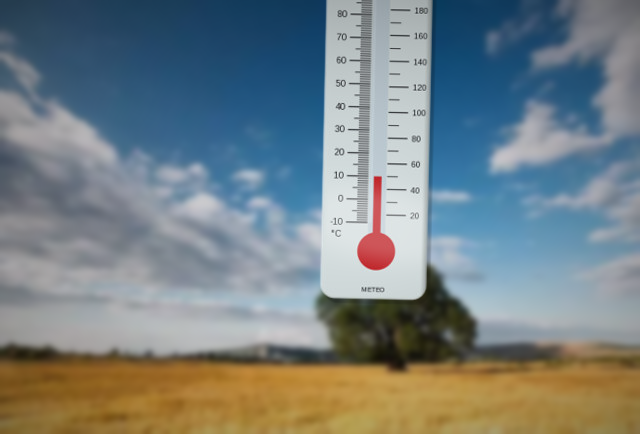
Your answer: 10,°C
